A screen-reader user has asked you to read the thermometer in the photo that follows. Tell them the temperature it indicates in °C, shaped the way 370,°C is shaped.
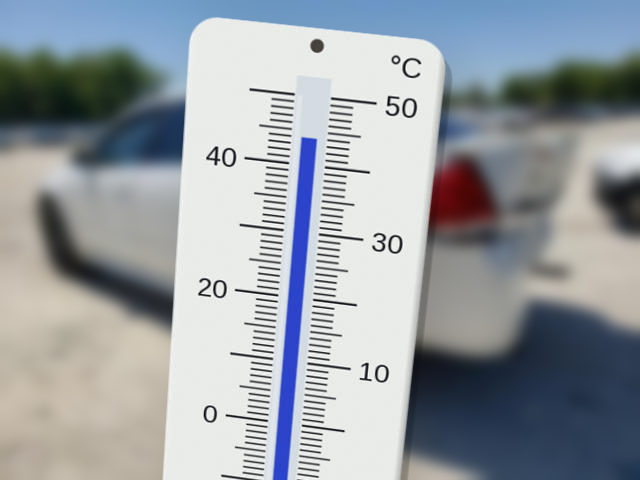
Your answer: 44,°C
